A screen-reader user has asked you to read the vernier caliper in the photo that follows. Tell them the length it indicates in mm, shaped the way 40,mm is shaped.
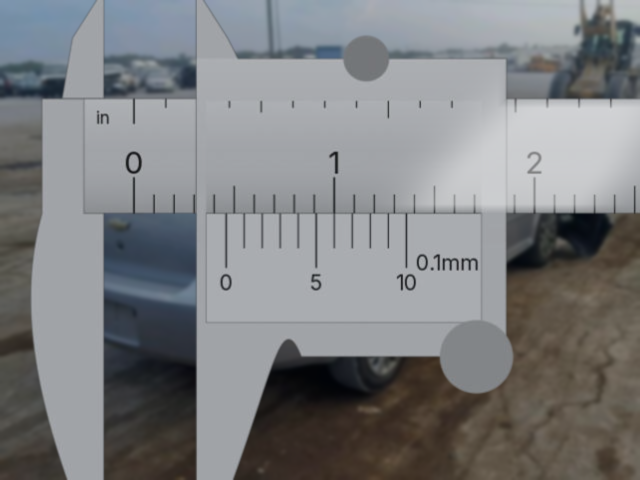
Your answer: 4.6,mm
